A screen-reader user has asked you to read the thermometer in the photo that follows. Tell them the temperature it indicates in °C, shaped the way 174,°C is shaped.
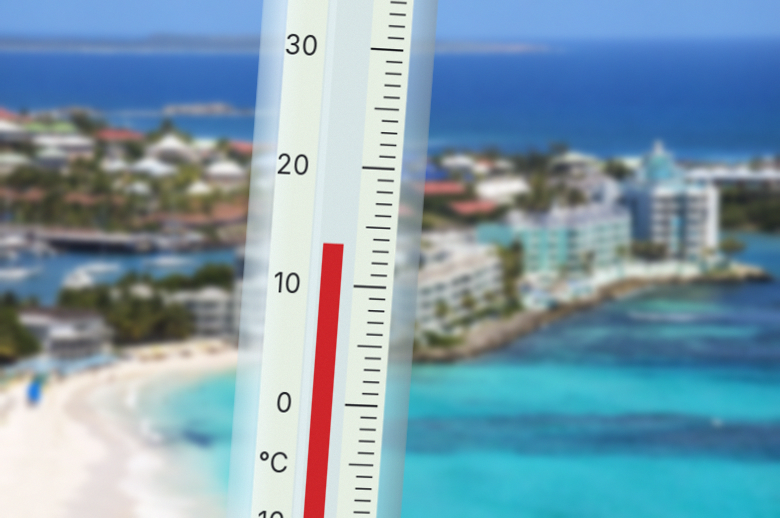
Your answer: 13.5,°C
